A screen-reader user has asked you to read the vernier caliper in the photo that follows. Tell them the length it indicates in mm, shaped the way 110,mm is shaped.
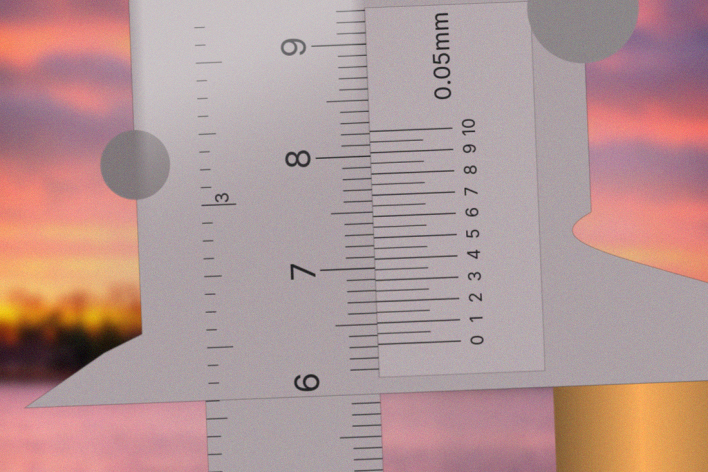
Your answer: 63.2,mm
